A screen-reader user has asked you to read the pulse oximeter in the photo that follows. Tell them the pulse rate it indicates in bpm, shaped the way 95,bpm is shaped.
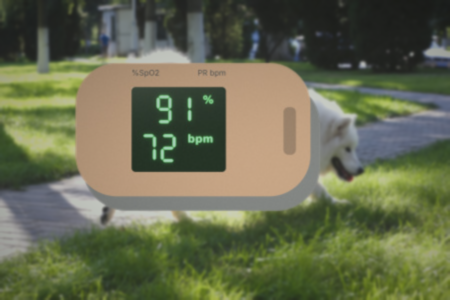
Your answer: 72,bpm
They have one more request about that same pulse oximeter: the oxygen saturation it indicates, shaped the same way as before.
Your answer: 91,%
